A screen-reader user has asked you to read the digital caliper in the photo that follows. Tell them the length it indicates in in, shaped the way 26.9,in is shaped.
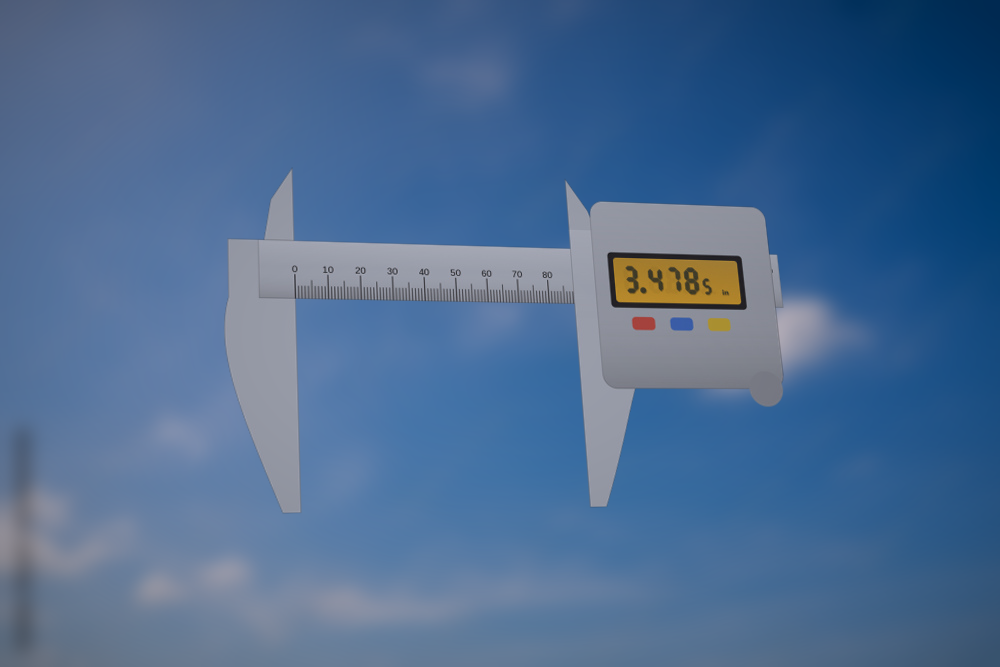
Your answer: 3.4785,in
